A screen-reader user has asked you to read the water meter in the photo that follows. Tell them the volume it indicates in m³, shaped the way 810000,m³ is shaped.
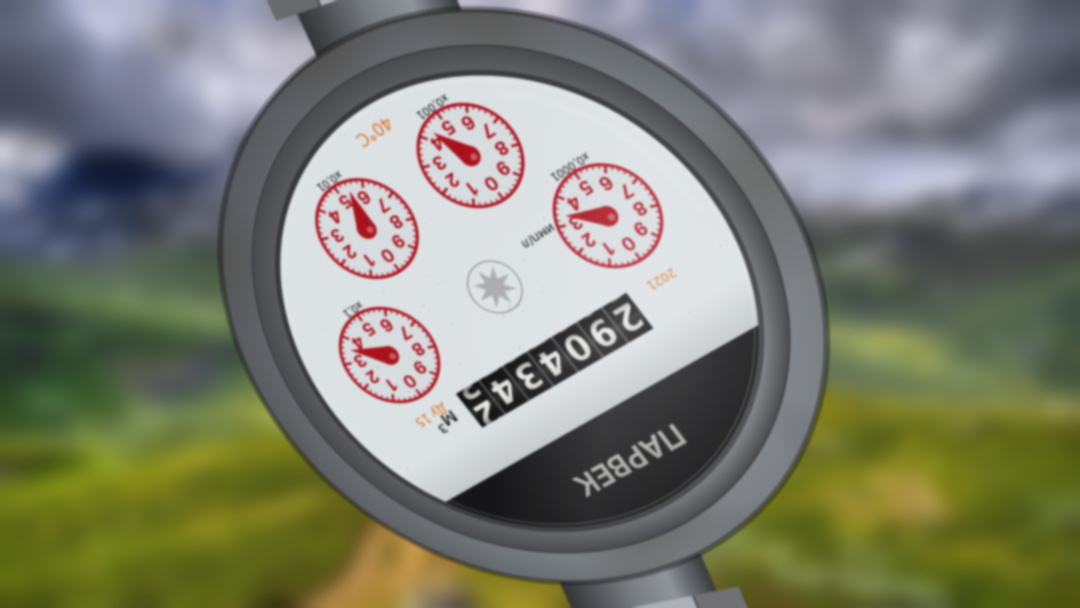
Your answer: 2904342.3543,m³
